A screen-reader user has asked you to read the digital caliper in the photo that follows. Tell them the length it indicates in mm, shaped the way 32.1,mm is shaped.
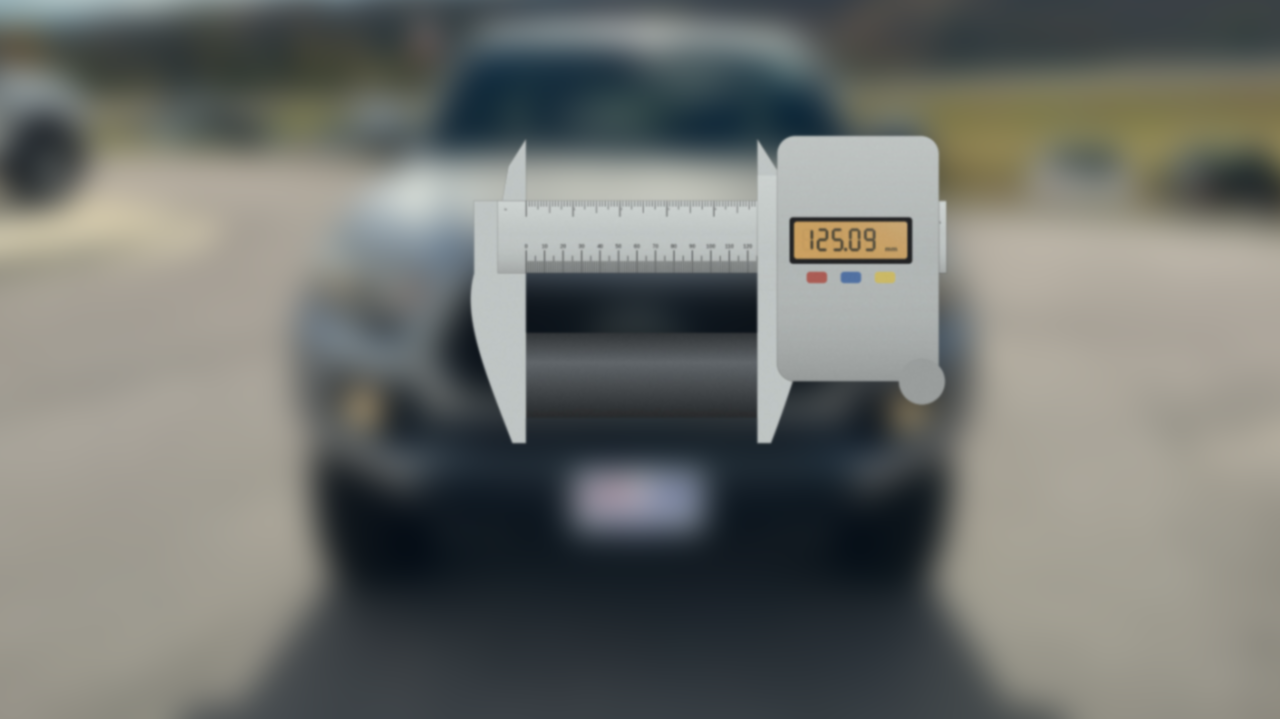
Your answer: 125.09,mm
